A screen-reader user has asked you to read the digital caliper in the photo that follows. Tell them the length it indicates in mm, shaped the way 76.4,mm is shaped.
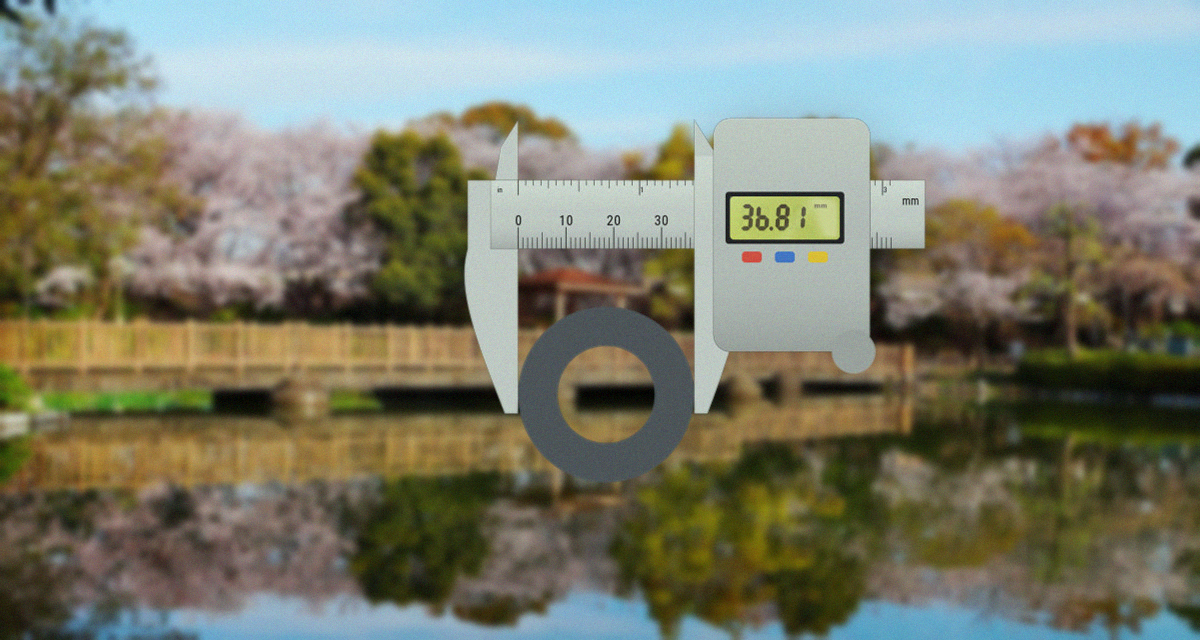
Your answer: 36.81,mm
